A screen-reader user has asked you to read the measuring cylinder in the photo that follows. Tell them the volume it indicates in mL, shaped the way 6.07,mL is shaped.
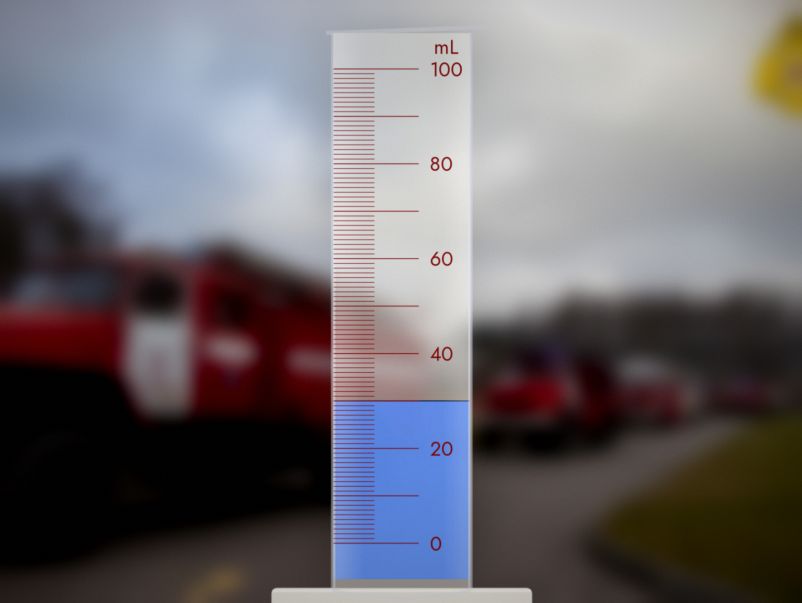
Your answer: 30,mL
